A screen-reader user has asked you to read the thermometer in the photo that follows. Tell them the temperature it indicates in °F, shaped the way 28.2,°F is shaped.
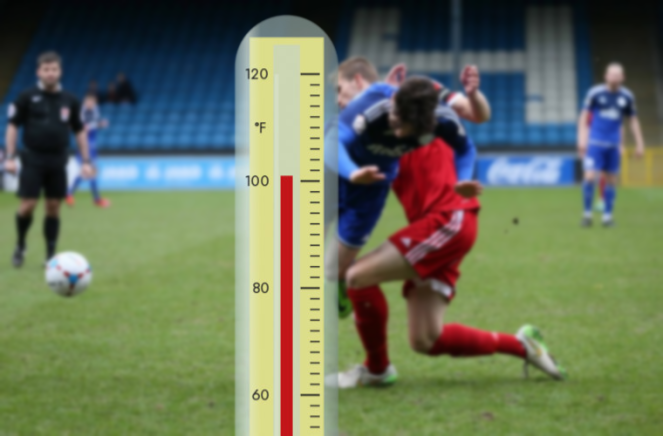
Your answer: 101,°F
